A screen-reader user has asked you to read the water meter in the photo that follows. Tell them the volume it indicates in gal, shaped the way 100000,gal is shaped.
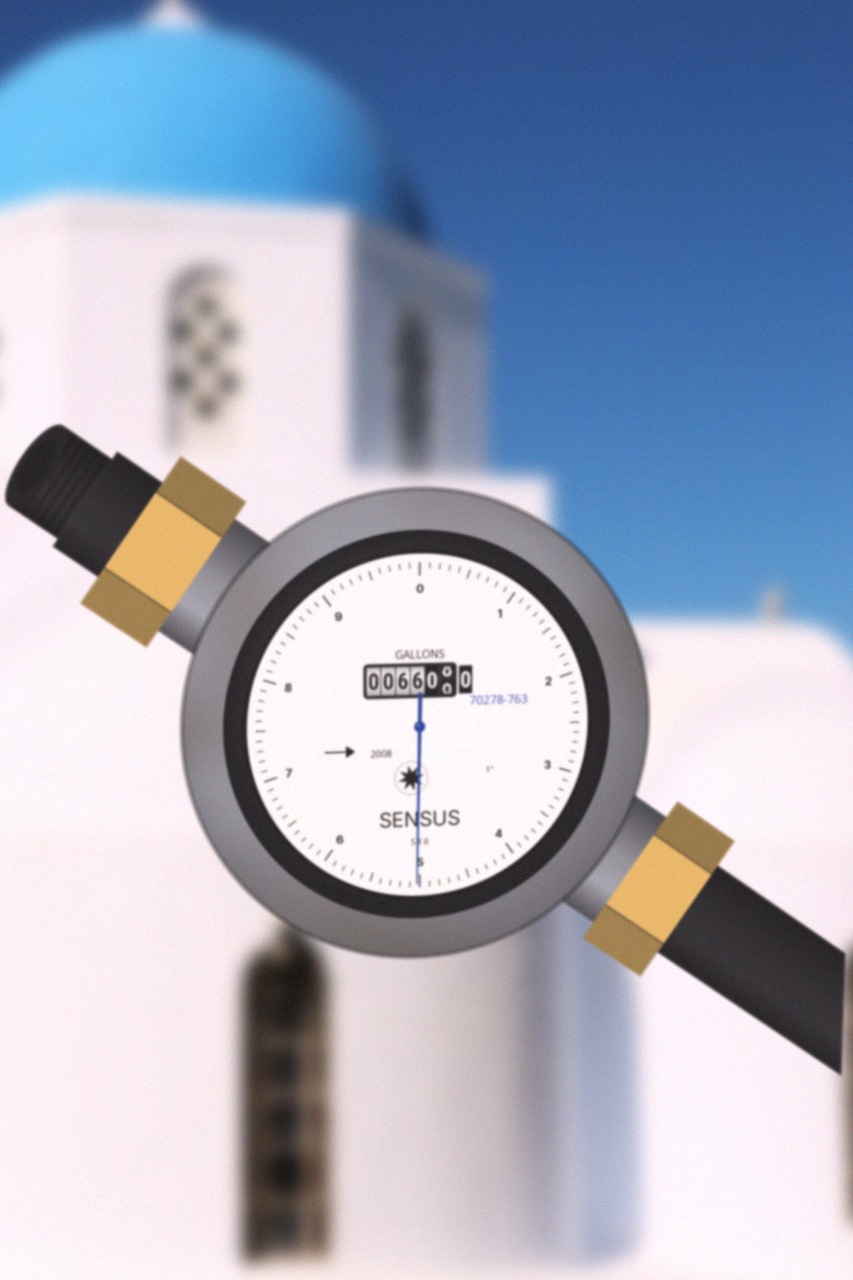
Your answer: 66085.0,gal
